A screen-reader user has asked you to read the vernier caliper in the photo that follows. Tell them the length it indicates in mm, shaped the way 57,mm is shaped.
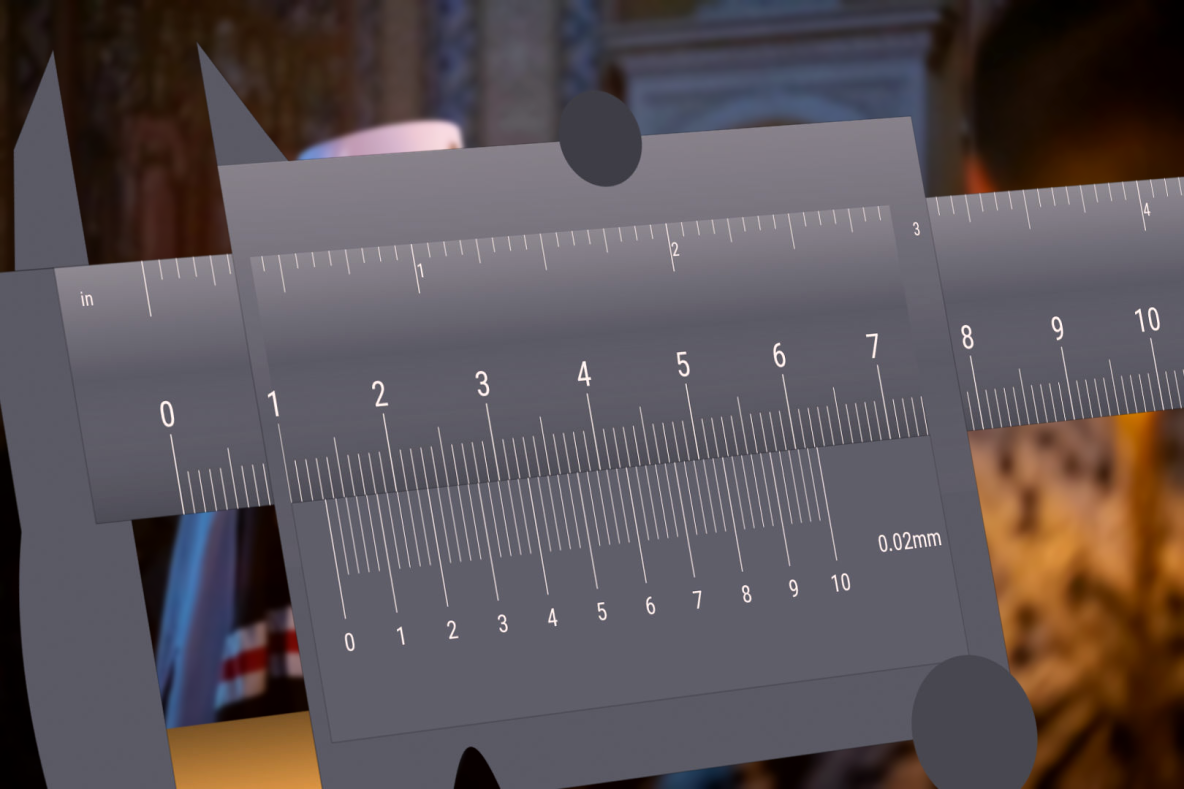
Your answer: 13.2,mm
